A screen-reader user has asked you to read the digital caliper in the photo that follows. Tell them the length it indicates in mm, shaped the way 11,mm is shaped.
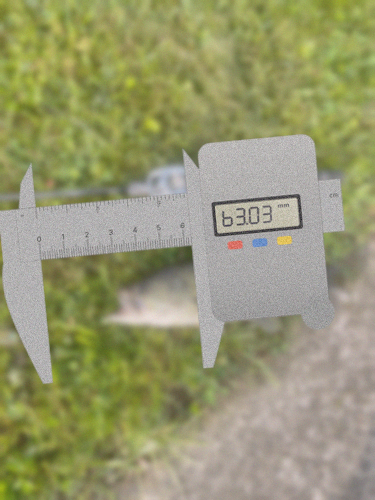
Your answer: 63.03,mm
